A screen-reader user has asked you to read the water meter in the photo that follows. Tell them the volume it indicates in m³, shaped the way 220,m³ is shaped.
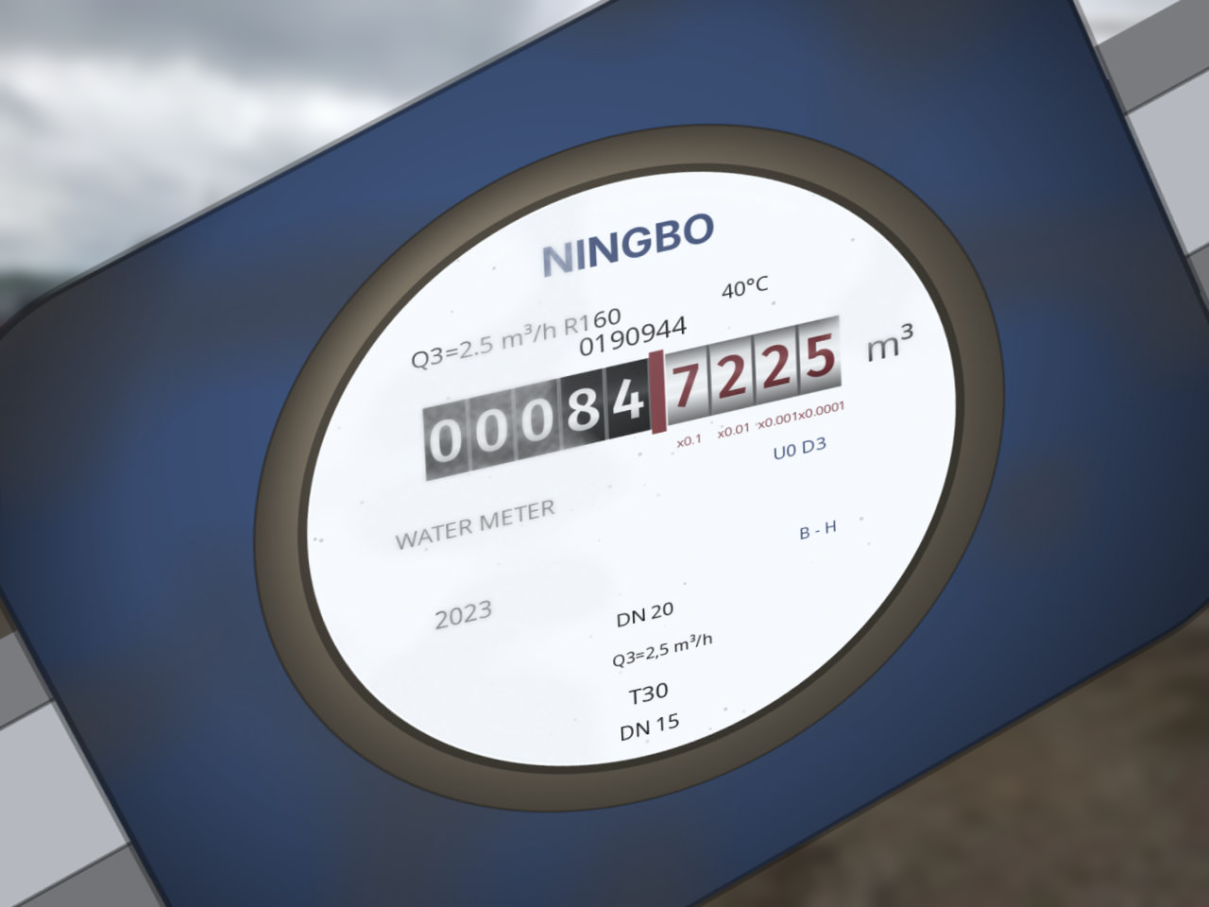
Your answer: 84.7225,m³
